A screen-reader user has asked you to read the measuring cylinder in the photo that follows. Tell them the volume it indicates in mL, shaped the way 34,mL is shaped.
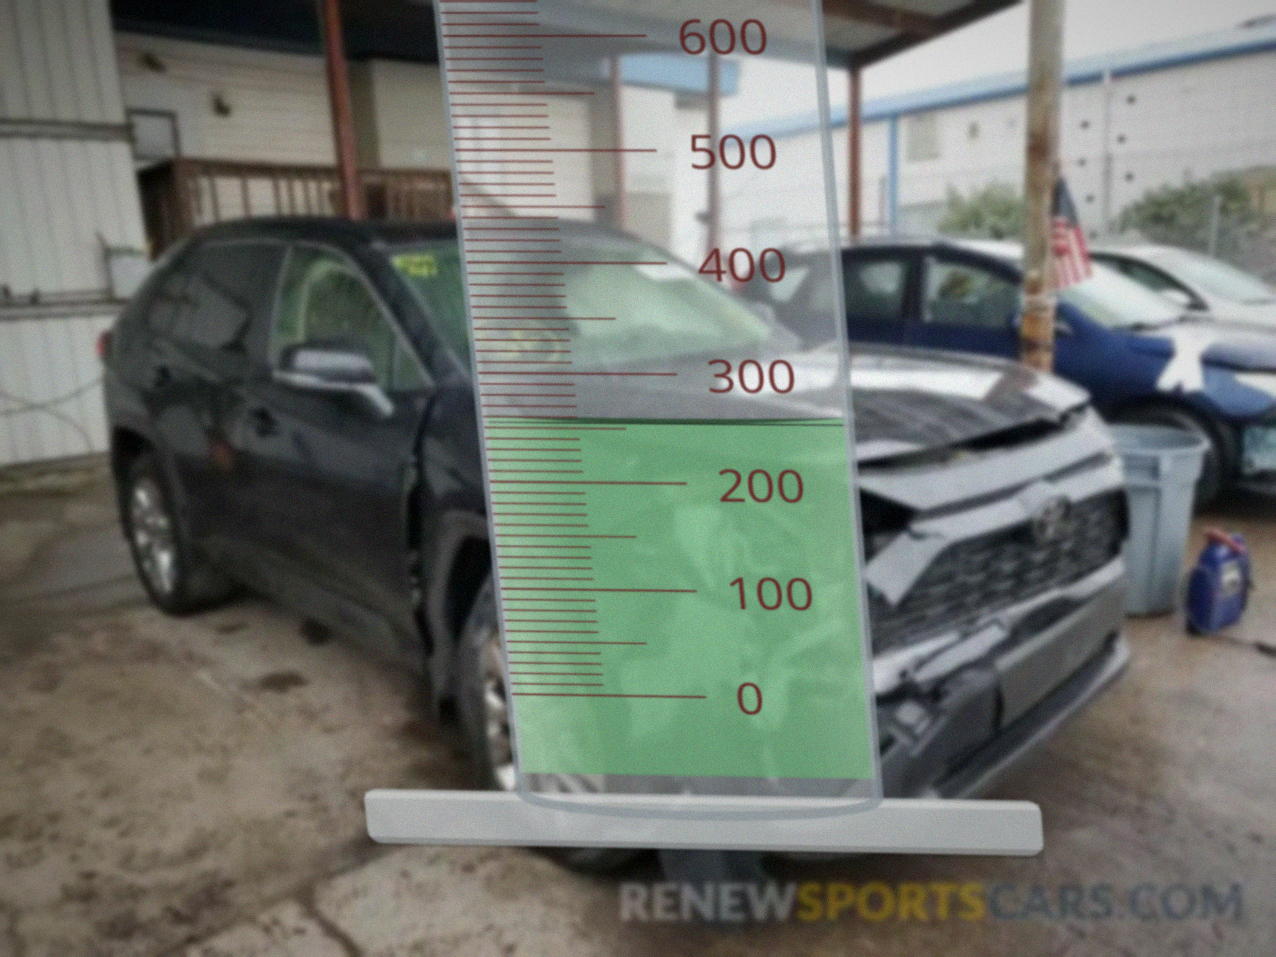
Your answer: 255,mL
